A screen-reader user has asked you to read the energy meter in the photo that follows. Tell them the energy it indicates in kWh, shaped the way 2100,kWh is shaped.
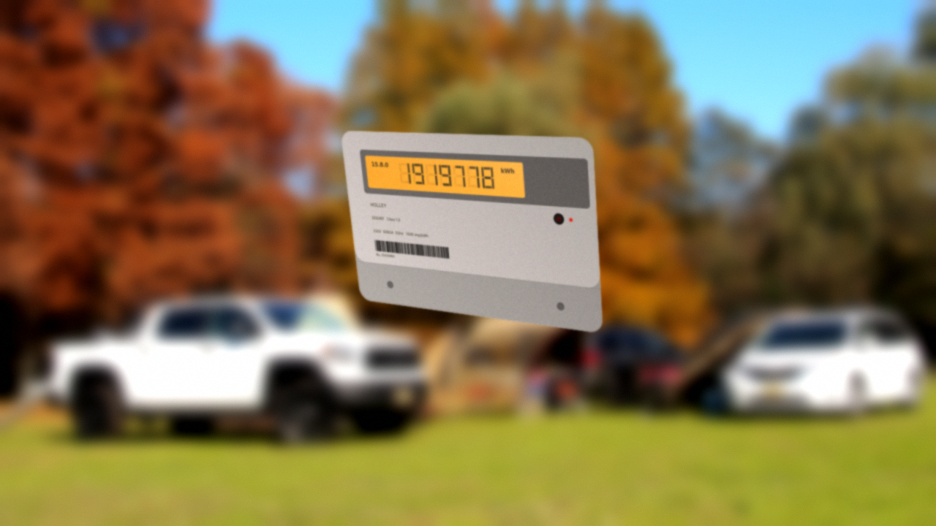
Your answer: 1919778,kWh
